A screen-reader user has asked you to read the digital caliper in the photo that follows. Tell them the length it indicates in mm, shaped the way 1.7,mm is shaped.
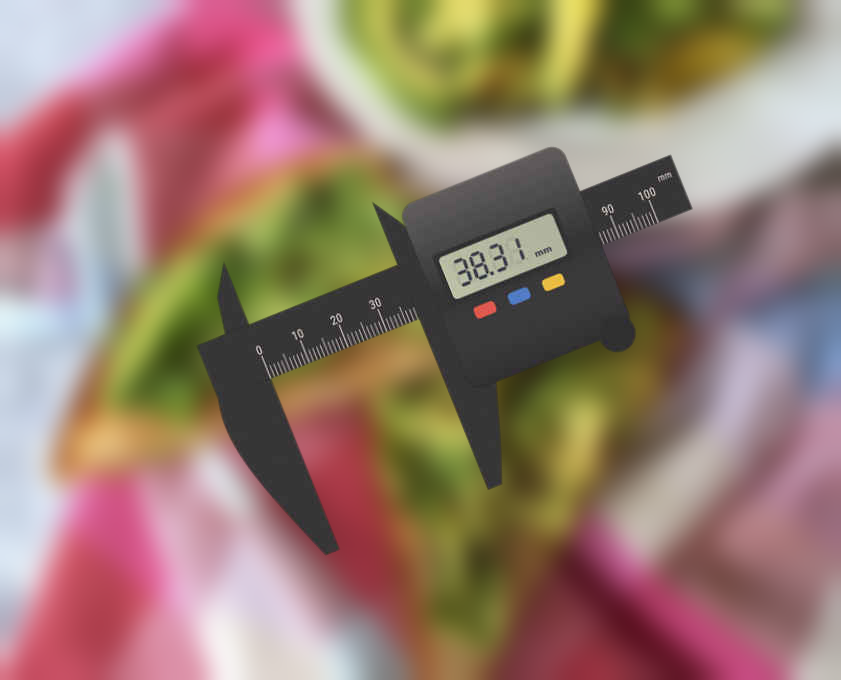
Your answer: 38.31,mm
